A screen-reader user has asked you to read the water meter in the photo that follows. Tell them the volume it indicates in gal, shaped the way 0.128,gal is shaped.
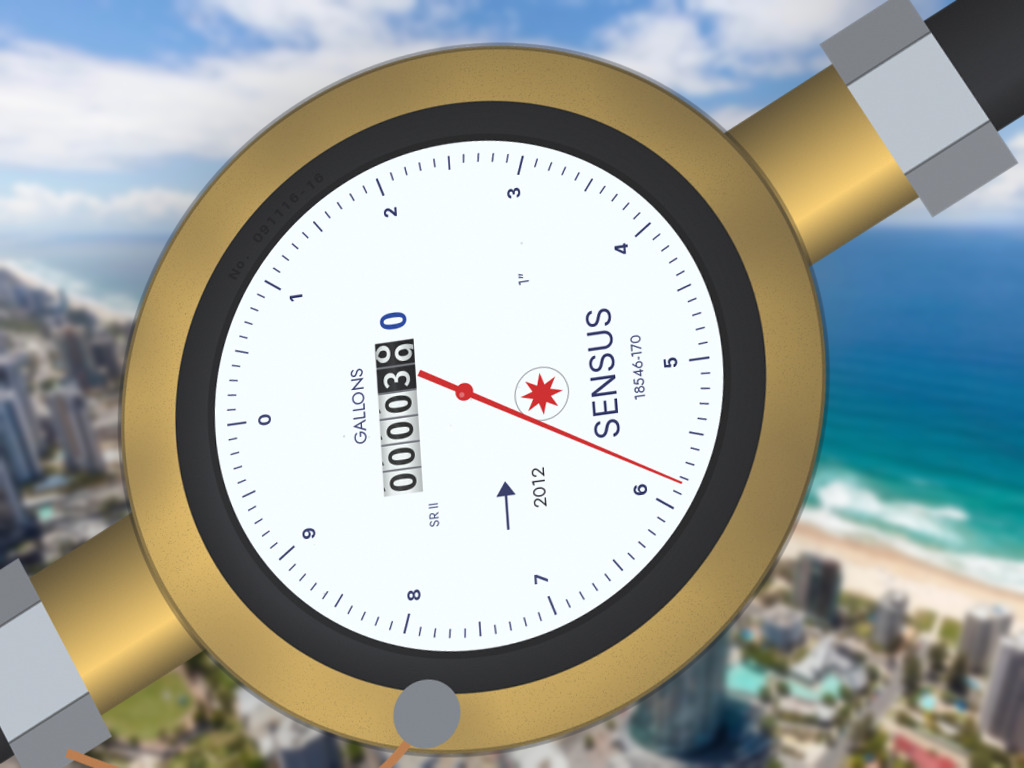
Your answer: 385.8,gal
